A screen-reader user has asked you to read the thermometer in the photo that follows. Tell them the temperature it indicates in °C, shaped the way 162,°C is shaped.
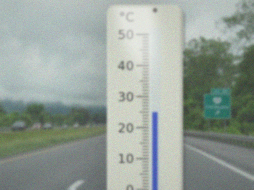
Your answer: 25,°C
